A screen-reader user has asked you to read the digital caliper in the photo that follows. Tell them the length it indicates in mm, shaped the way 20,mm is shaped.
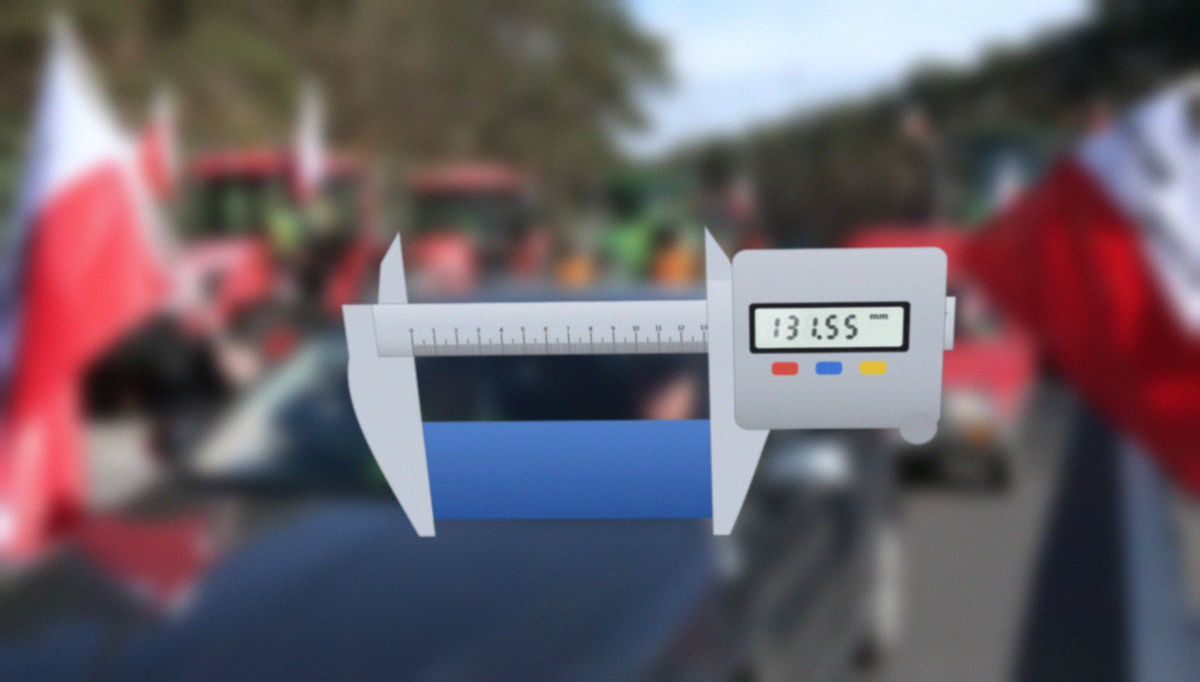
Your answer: 131.55,mm
